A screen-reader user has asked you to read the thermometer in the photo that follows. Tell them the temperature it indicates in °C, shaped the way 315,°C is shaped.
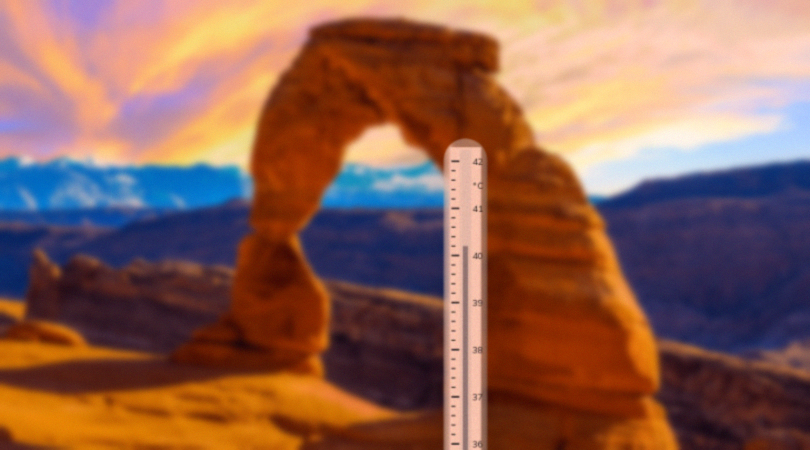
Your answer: 40.2,°C
